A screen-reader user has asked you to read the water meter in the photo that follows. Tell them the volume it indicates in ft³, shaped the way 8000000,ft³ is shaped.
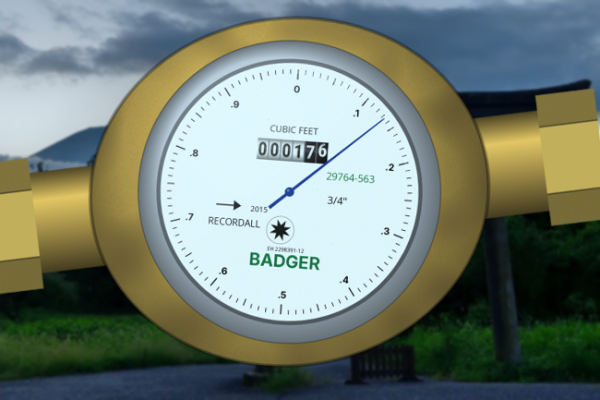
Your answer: 176.13,ft³
